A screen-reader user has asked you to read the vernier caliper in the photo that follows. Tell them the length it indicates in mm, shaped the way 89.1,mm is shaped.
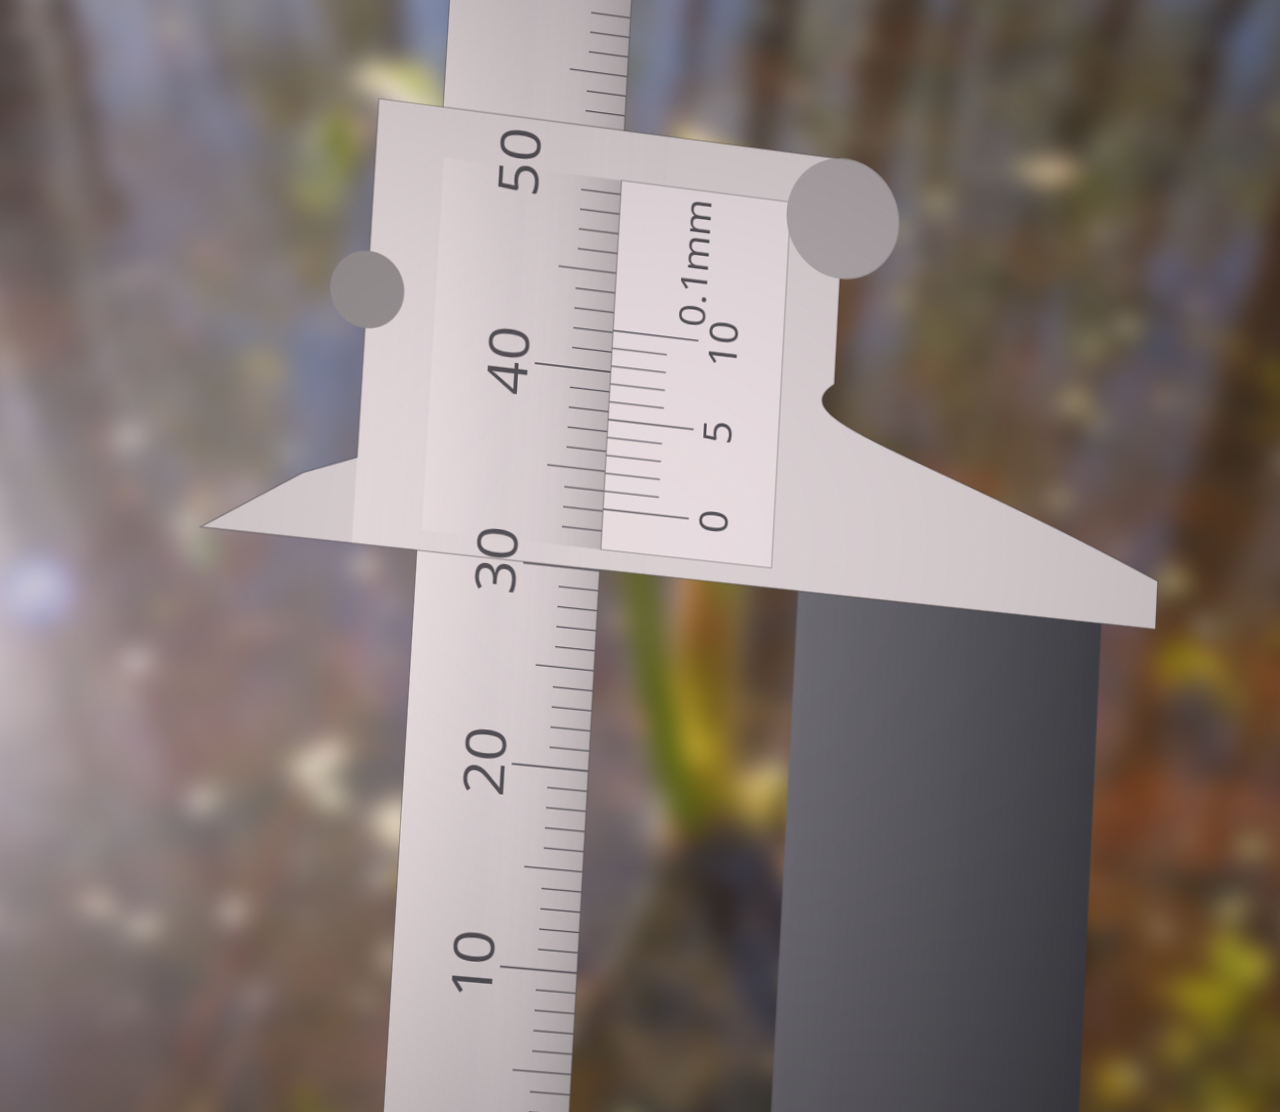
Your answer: 33.1,mm
